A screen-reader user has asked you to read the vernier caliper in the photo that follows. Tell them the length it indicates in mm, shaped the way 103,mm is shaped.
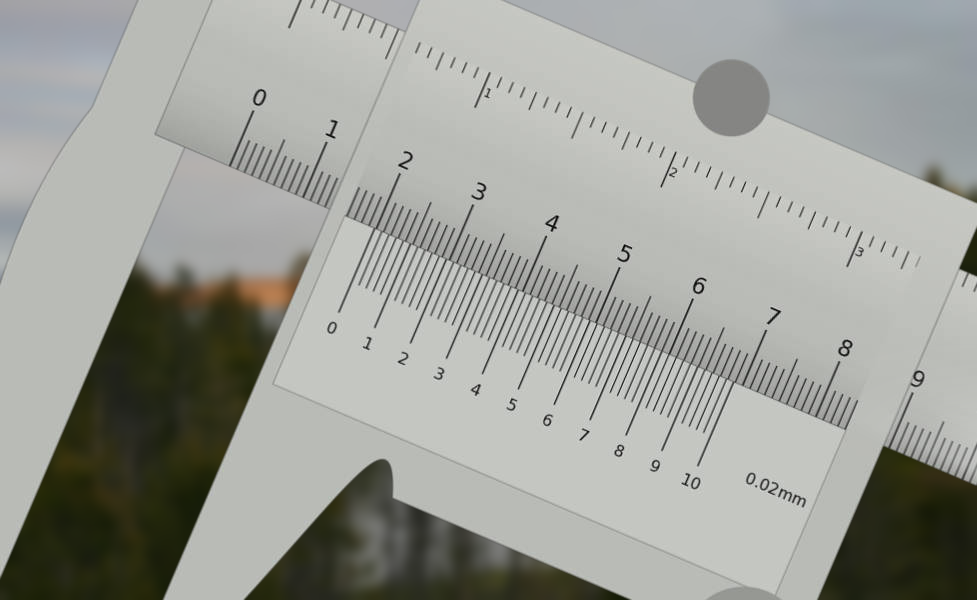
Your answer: 19.8,mm
